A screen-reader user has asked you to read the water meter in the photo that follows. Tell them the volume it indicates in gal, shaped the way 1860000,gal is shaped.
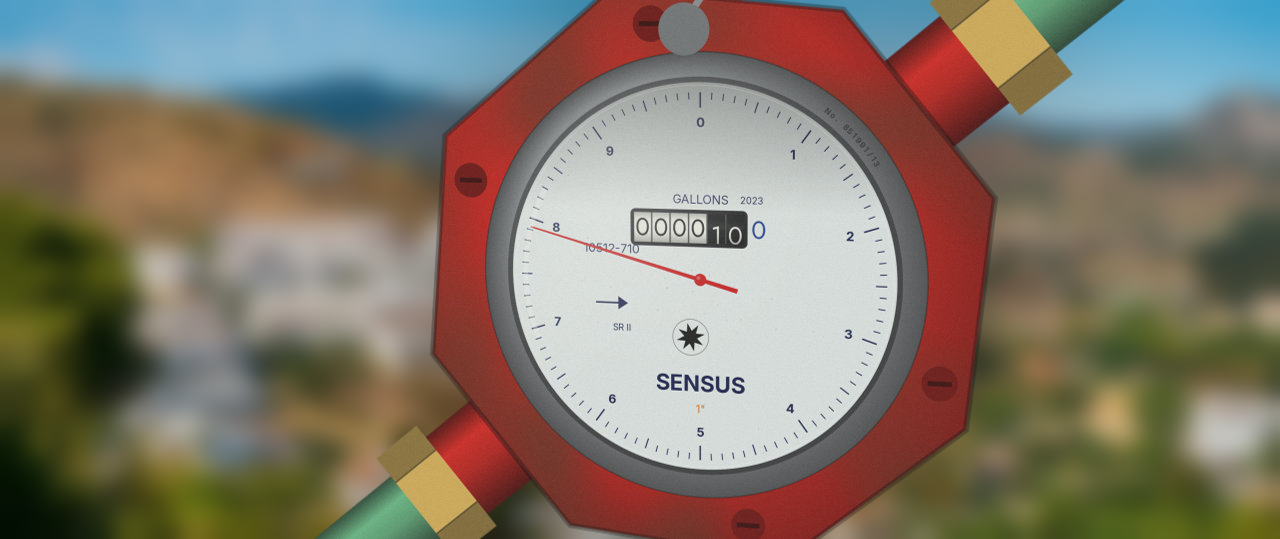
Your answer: 97.9,gal
